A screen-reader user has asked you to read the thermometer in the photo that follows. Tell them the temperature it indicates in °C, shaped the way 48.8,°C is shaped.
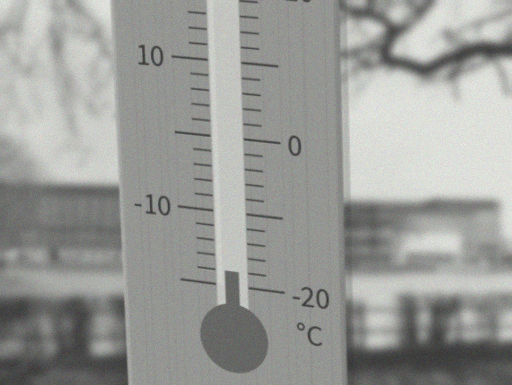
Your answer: -18,°C
